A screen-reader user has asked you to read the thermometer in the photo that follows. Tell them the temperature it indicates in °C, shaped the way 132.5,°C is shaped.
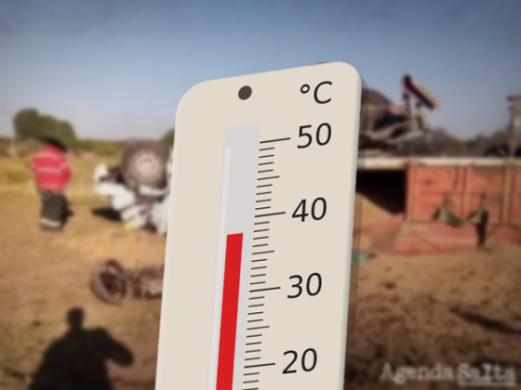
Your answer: 38,°C
